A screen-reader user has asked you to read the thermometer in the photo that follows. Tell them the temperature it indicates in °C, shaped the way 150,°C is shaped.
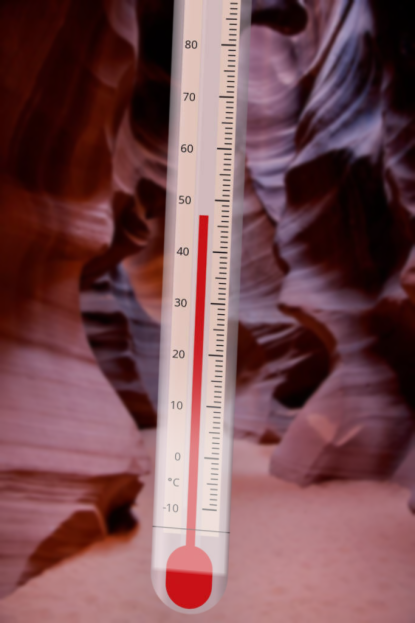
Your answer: 47,°C
